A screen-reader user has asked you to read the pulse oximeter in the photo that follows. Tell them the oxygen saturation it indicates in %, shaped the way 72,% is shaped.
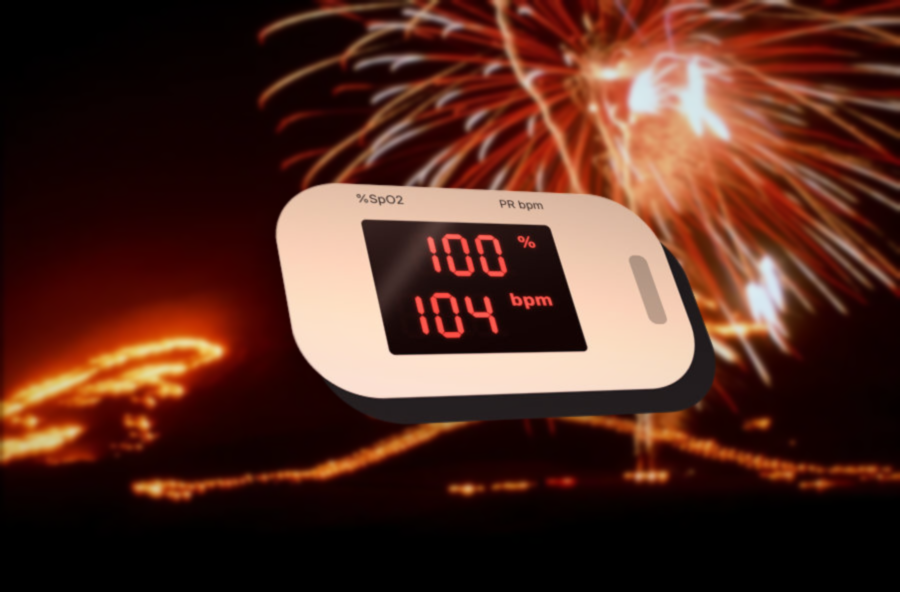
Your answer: 100,%
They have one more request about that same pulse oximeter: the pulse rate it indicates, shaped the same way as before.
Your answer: 104,bpm
